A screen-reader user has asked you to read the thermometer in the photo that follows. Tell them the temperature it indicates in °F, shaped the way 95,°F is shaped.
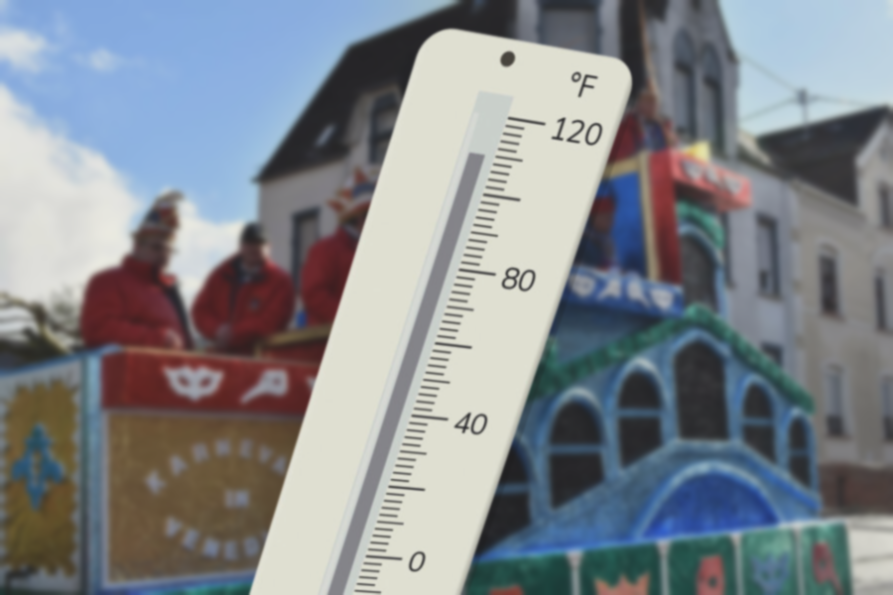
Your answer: 110,°F
